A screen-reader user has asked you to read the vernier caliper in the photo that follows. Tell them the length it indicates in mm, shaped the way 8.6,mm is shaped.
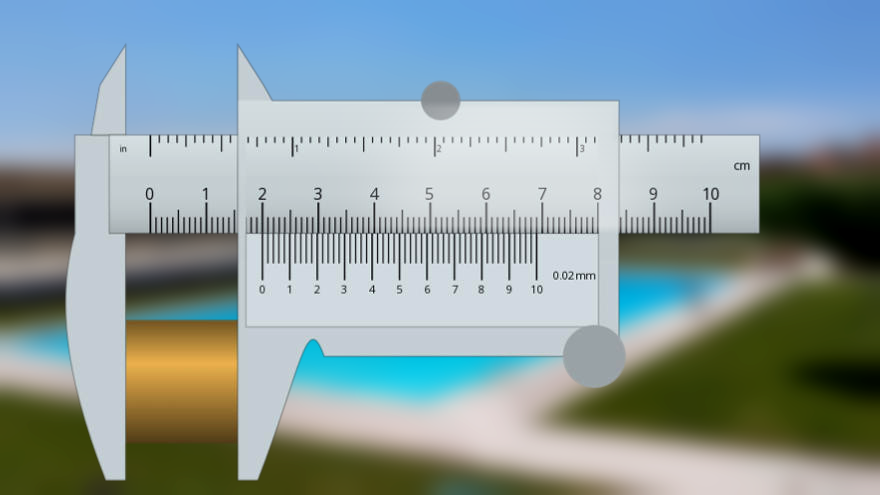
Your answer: 20.0,mm
